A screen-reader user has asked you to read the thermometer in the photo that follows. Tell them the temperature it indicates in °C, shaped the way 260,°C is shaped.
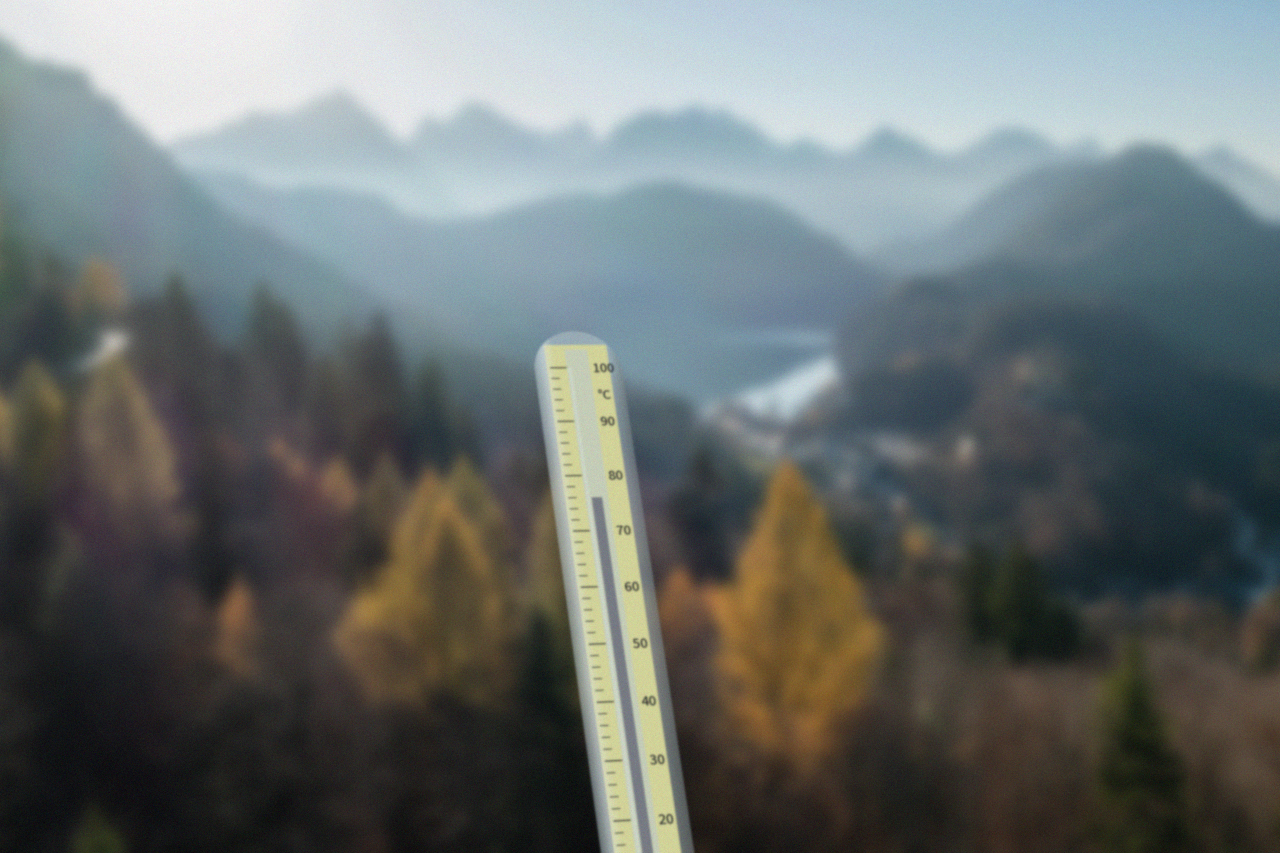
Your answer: 76,°C
